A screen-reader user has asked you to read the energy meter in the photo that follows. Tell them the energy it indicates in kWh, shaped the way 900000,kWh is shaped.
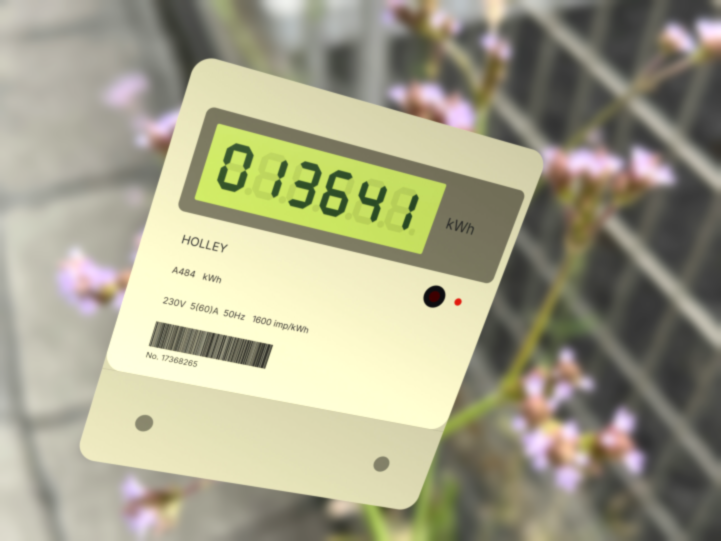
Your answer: 13641,kWh
